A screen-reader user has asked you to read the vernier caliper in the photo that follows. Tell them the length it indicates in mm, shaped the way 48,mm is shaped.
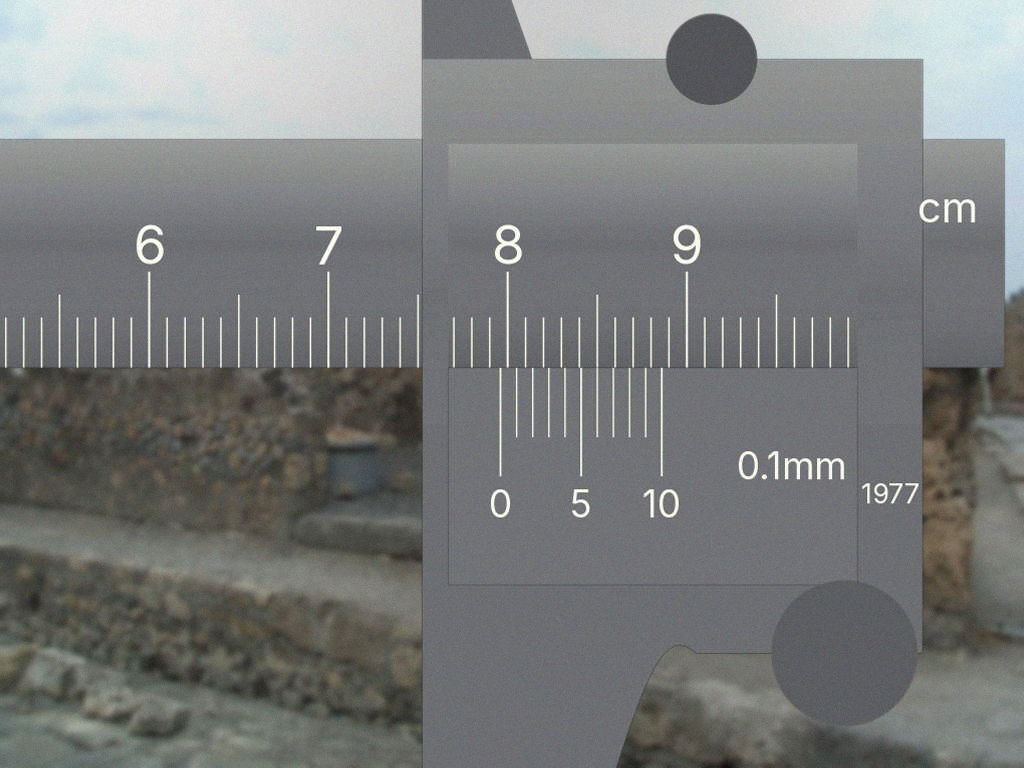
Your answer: 79.6,mm
